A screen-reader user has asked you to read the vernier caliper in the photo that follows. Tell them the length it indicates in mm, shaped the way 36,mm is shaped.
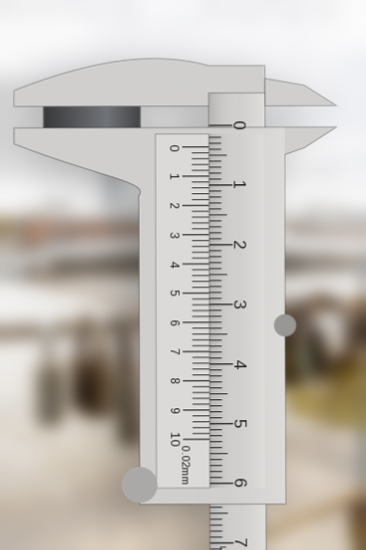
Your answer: 3.6,mm
